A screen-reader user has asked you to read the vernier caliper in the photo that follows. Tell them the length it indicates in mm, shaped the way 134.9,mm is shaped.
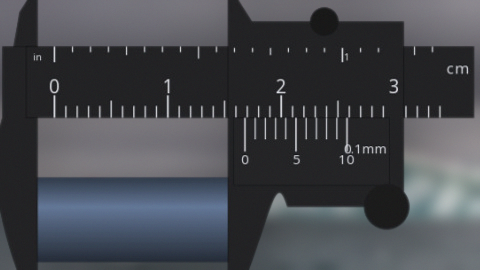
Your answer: 16.8,mm
